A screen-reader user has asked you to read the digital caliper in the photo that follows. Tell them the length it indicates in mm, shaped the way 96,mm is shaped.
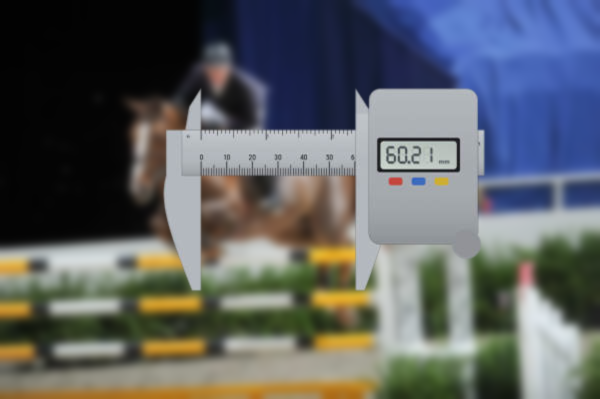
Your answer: 60.21,mm
